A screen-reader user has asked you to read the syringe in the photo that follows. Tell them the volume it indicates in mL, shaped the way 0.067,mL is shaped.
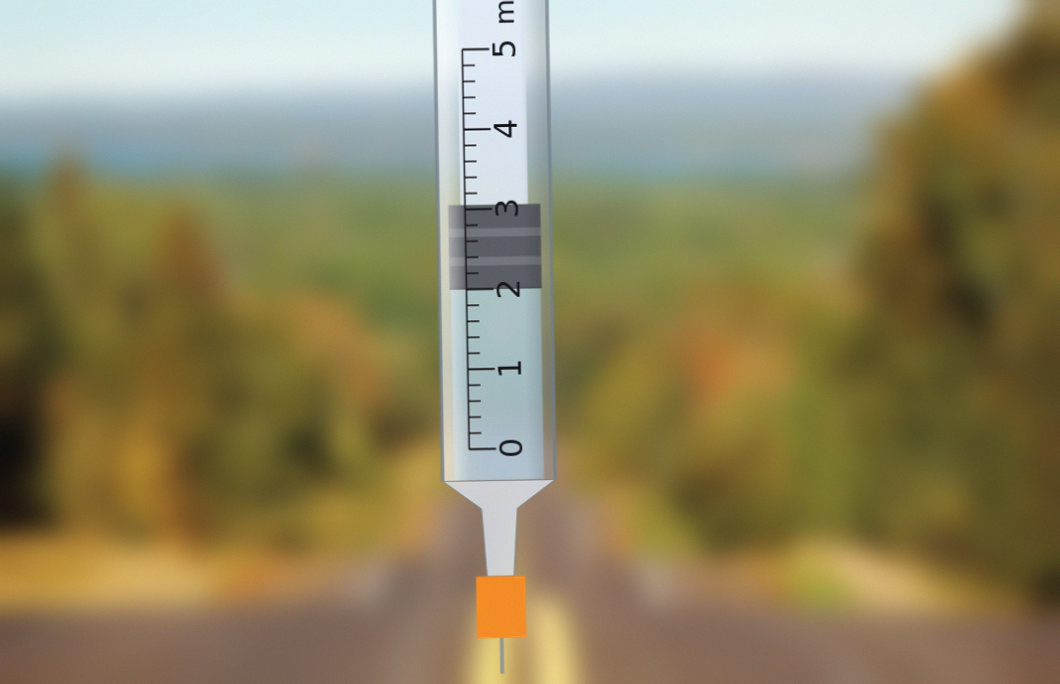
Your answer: 2,mL
